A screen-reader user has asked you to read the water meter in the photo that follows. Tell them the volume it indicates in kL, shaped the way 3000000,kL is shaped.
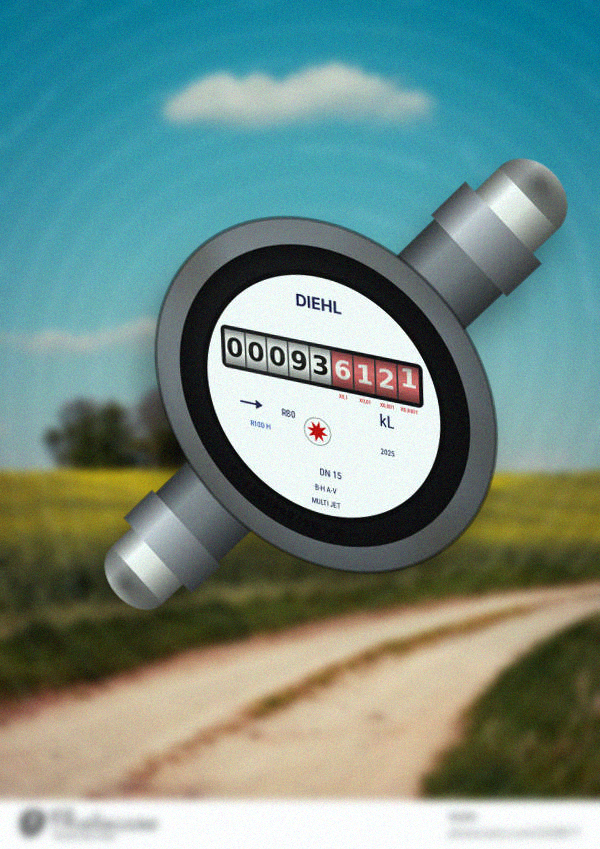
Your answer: 93.6121,kL
